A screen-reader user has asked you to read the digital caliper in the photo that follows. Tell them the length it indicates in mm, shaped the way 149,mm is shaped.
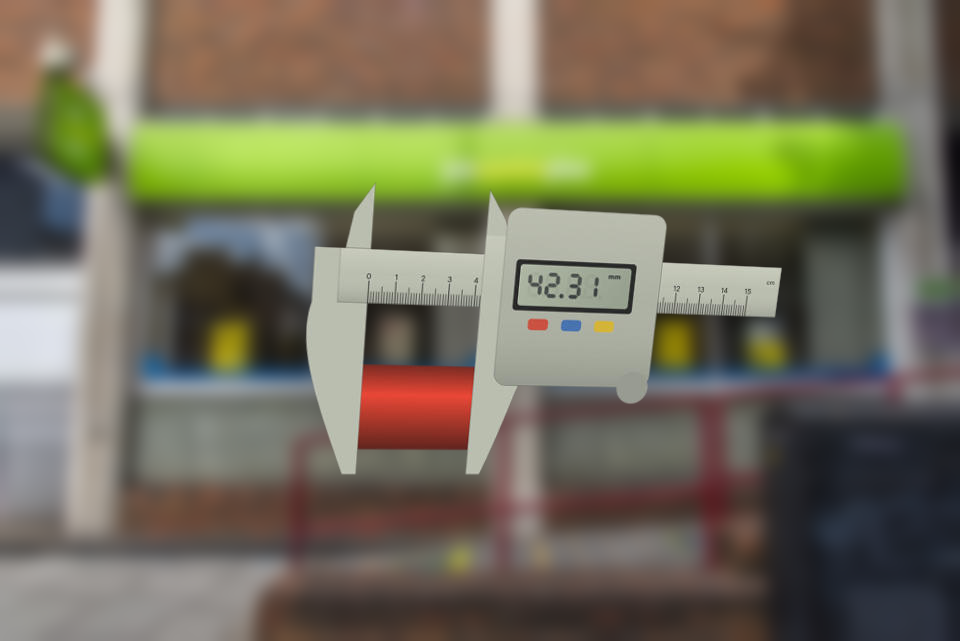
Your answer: 42.31,mm
